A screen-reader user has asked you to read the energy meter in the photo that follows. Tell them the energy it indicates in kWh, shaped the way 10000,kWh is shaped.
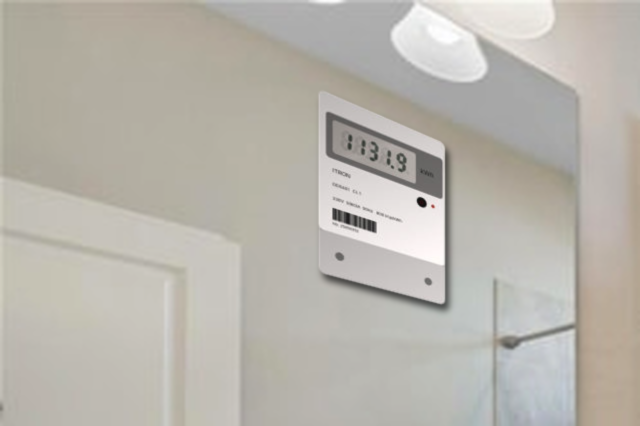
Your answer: 1131.9,kWh
